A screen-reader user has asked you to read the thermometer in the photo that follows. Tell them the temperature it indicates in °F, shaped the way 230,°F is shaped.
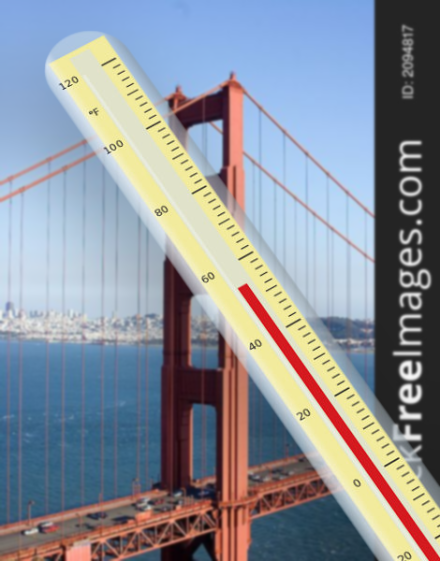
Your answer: 54,°F
